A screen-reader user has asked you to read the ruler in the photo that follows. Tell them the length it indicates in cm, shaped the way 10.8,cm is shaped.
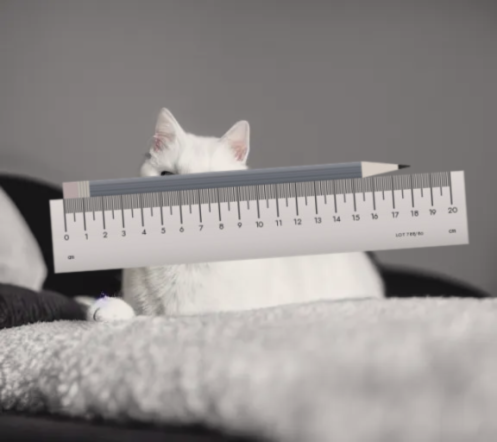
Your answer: 18,cm
